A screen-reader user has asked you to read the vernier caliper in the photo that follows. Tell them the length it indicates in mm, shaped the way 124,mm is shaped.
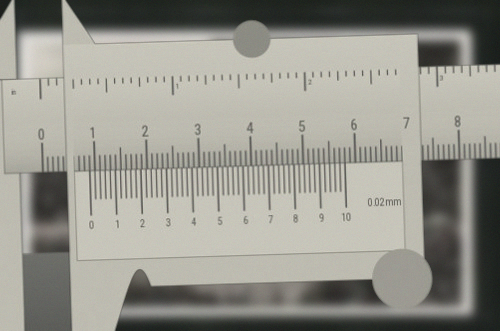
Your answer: 9.0,mm
